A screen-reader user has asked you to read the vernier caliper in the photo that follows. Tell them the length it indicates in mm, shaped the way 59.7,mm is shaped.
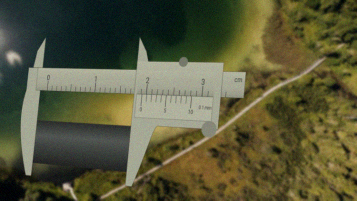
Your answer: 19.2,mm
